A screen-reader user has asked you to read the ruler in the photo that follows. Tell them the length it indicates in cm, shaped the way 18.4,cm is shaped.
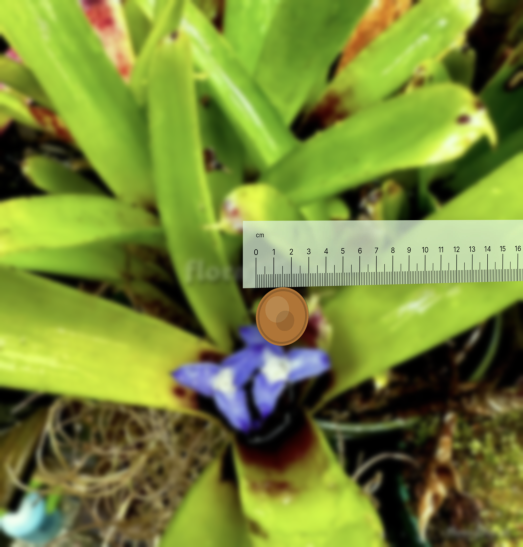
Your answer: 3,cm
